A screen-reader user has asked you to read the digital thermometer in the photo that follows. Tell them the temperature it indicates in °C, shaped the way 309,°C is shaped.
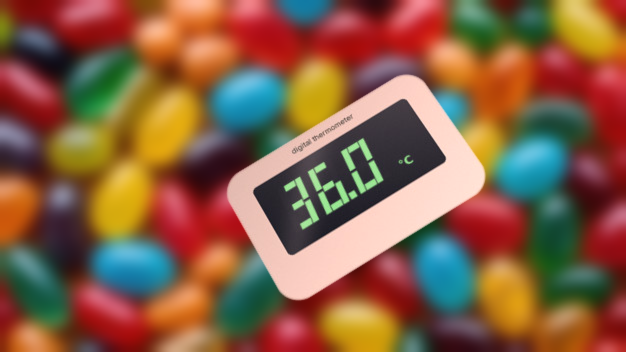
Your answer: 36.0,°C
